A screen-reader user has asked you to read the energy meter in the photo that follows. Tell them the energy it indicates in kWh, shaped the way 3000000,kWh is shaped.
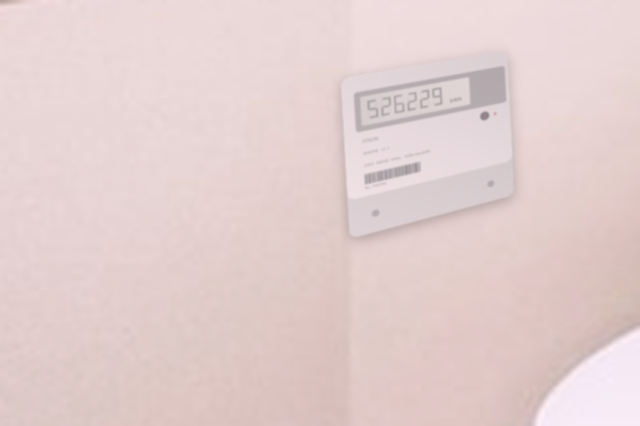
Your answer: 526229,kWh
